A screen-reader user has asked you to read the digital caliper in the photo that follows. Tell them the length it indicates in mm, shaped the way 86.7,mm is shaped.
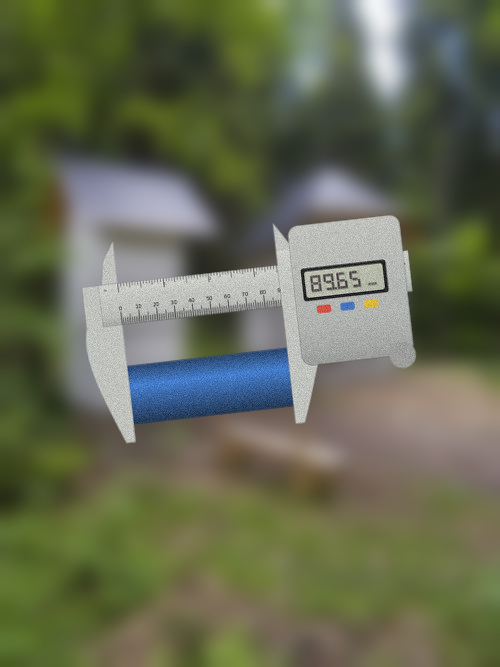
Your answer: 89.65,mm
